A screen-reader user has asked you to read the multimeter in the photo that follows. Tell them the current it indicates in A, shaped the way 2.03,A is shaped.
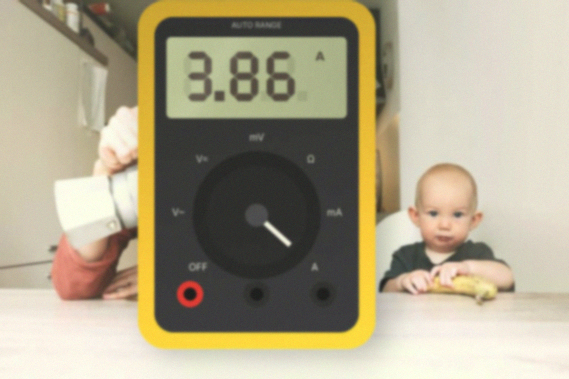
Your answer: 3.86,A
